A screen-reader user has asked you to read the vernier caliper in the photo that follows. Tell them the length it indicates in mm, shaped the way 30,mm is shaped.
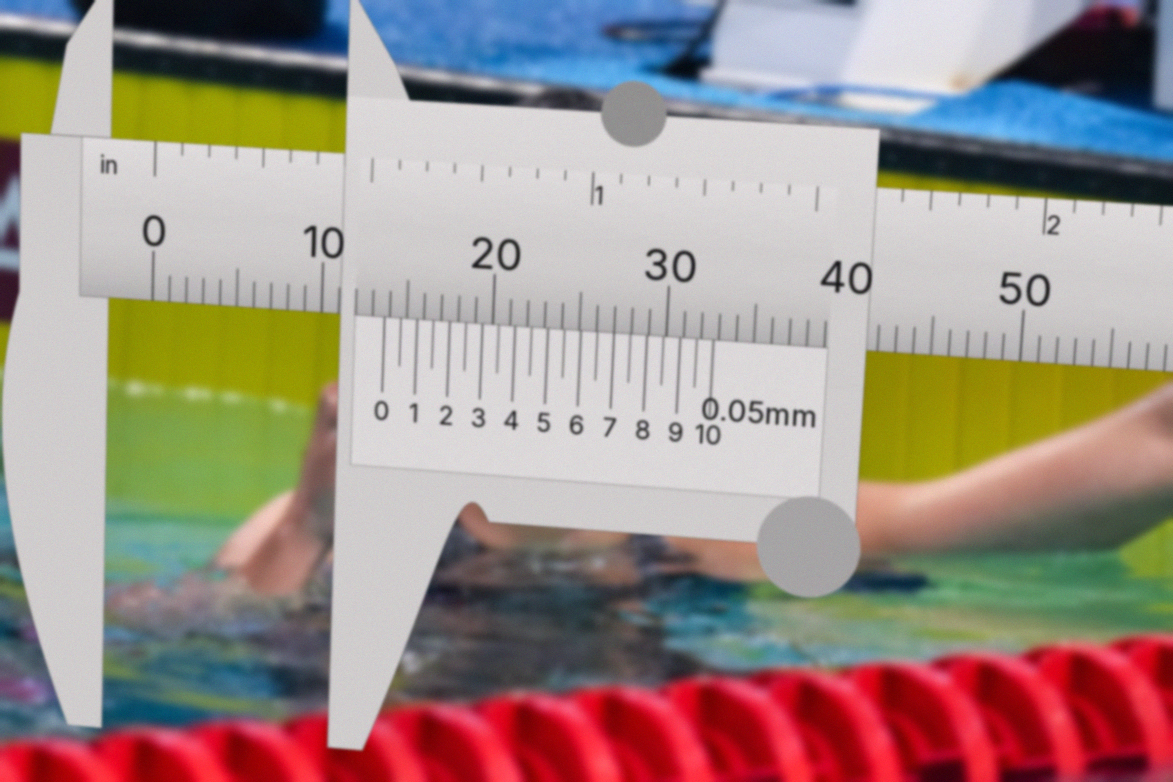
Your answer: 13.7,mm
